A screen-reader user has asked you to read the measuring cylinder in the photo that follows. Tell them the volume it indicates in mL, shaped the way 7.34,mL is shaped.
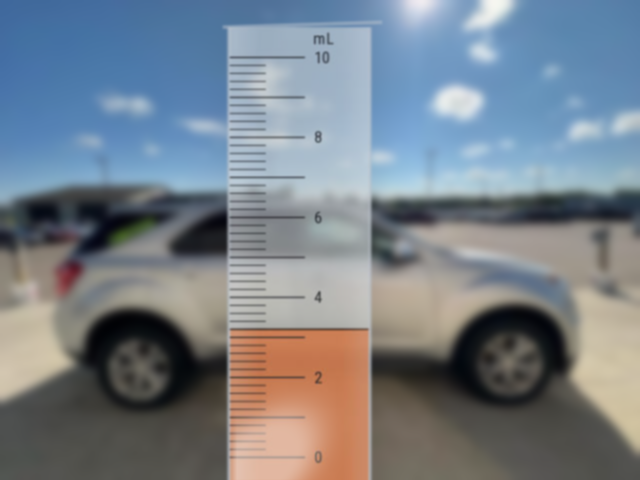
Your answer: 3.2,mL
